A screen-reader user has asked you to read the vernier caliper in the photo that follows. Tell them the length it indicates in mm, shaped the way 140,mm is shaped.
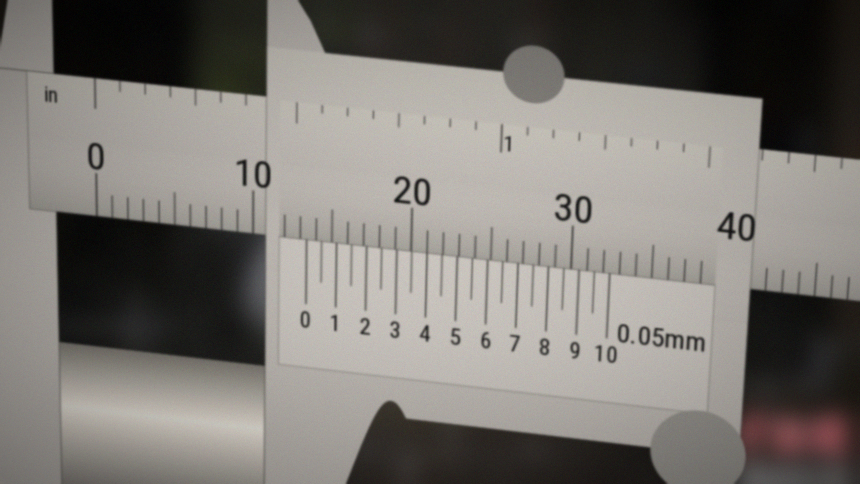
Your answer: 13.4,mm
